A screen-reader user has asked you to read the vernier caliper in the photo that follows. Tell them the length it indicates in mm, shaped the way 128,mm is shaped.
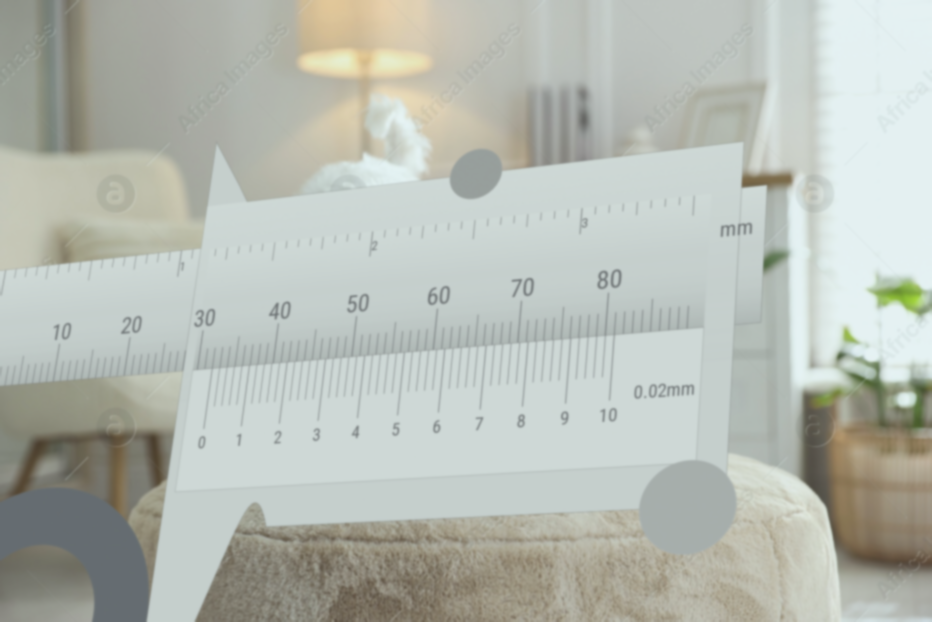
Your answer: 32.0,mm
